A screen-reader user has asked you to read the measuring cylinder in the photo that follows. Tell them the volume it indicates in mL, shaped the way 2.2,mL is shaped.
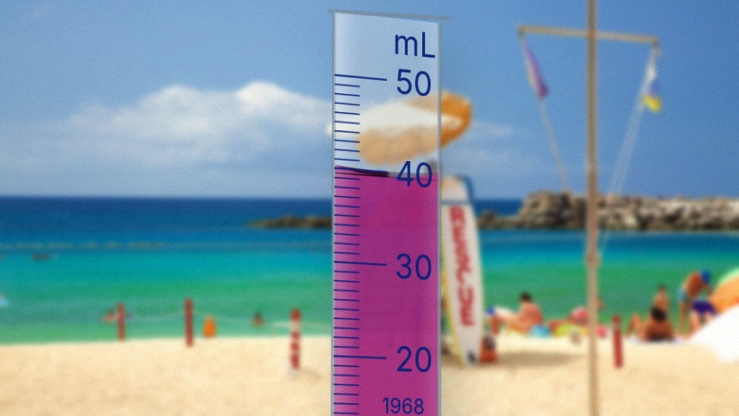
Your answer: 39.5,mL
